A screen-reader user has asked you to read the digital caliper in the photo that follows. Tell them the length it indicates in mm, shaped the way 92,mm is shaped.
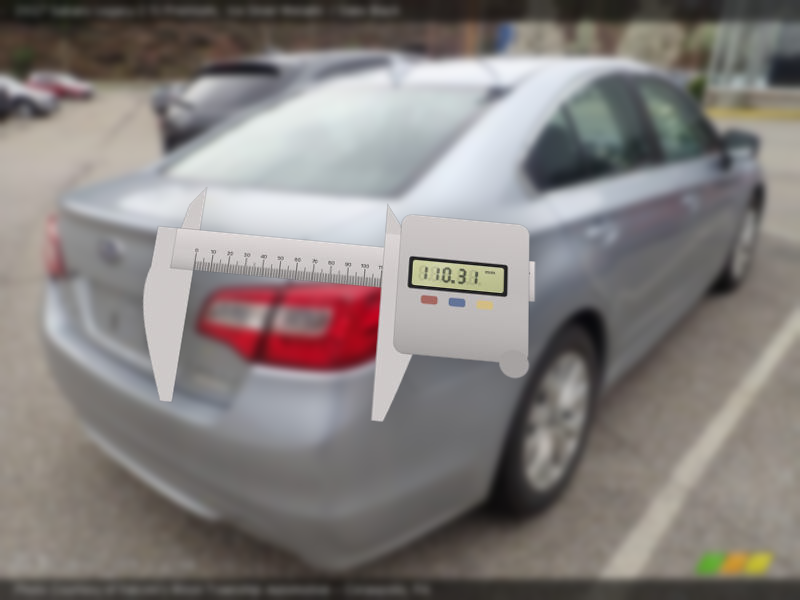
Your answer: 110.31,mm
